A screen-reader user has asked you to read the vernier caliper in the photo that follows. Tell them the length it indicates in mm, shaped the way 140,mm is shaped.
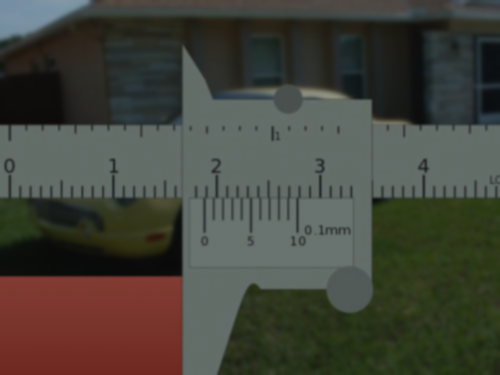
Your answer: 18.8,mm
